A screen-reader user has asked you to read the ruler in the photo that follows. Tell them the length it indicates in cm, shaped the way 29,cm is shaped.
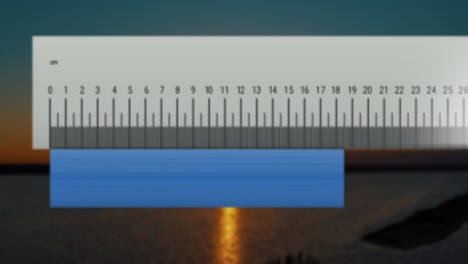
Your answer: 18.5,cm
